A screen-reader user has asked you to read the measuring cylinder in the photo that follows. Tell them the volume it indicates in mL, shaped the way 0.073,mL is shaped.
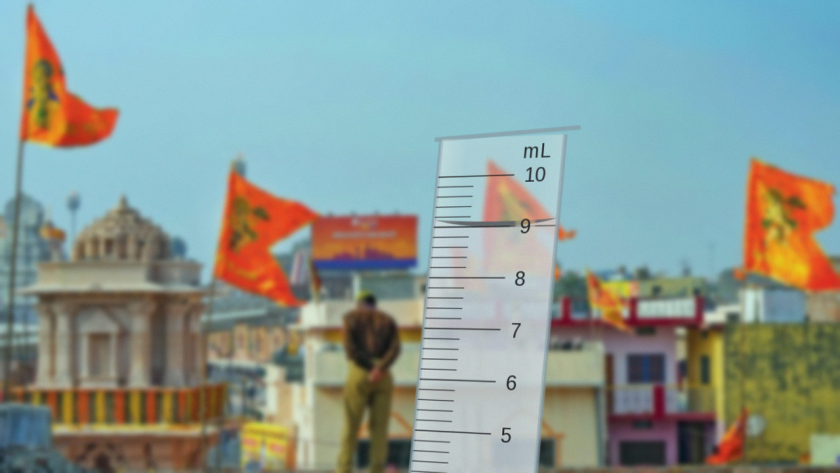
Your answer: 9,mL
